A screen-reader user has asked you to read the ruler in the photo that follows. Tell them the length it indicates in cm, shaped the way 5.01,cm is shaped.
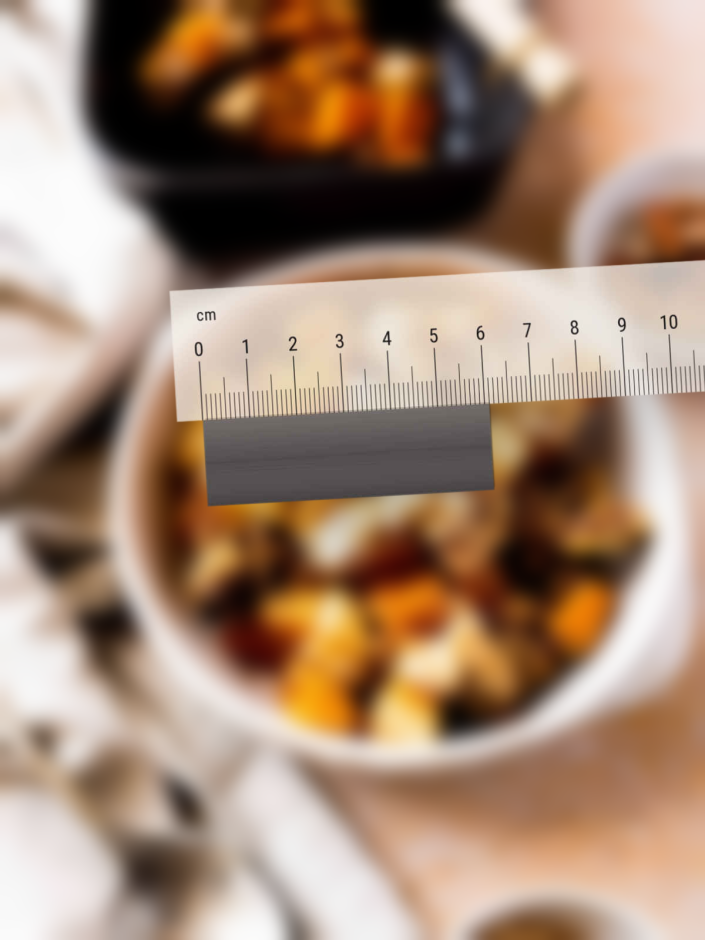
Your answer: 6.1,cm
